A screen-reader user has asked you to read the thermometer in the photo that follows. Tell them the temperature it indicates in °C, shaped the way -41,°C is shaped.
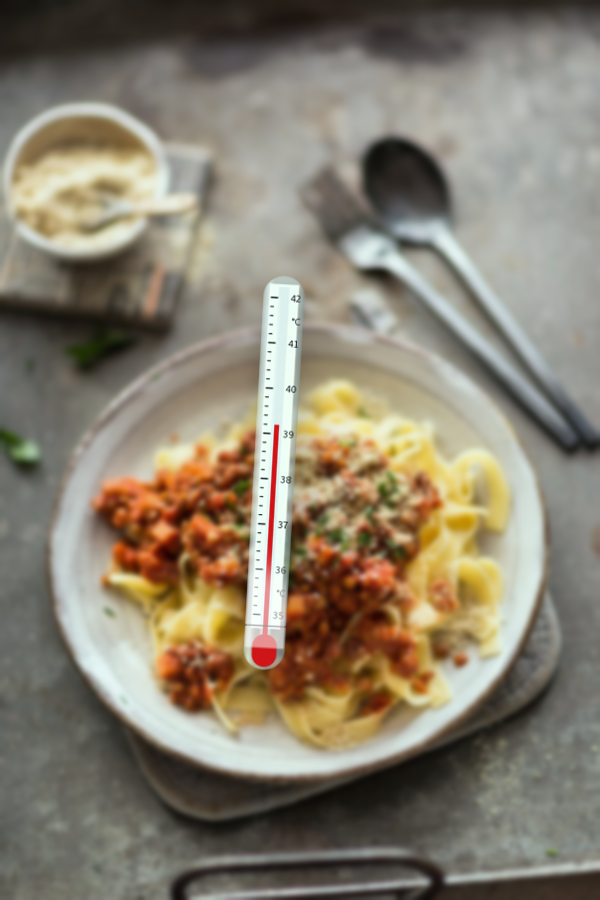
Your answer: 39.2,°C
